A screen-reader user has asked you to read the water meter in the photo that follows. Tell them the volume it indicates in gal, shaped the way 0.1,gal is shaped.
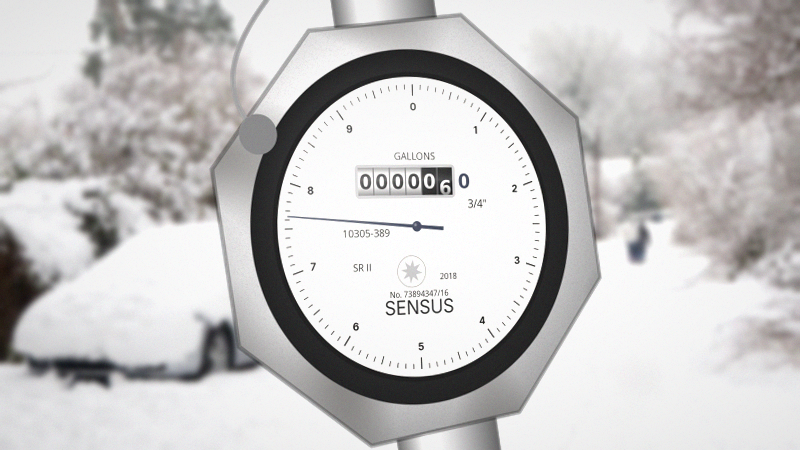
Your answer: 57.6,gal
